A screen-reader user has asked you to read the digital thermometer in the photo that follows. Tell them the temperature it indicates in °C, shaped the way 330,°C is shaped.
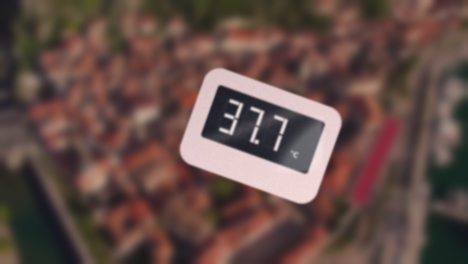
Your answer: 37.7,°C
